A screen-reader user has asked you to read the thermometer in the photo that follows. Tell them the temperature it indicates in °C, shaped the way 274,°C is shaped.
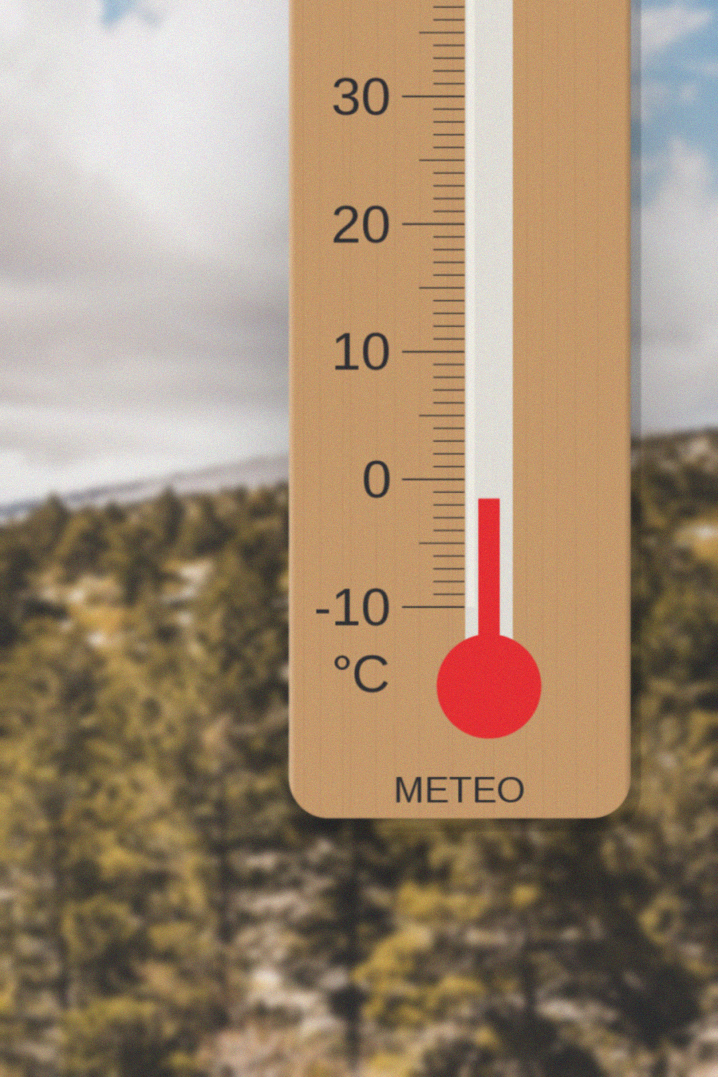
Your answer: -1.5,°C
